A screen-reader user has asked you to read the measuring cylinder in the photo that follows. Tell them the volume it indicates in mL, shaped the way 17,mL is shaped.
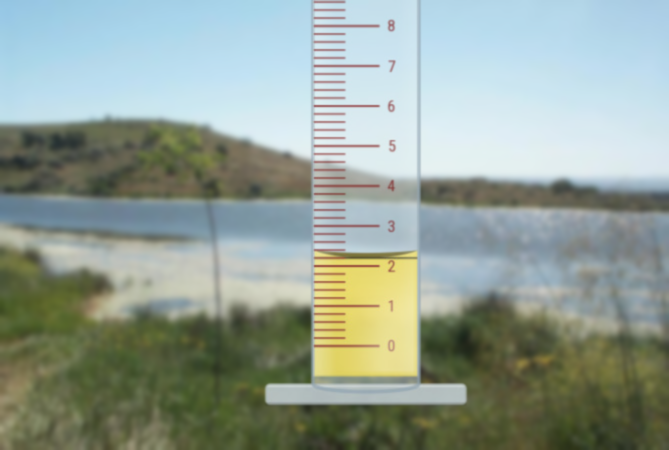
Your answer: 2.2,mL
